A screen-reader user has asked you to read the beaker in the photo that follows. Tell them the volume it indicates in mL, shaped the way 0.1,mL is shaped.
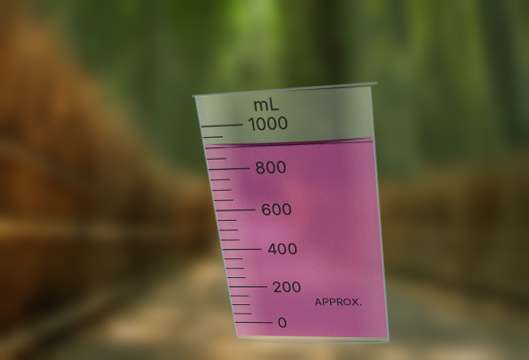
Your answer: 900,mL
